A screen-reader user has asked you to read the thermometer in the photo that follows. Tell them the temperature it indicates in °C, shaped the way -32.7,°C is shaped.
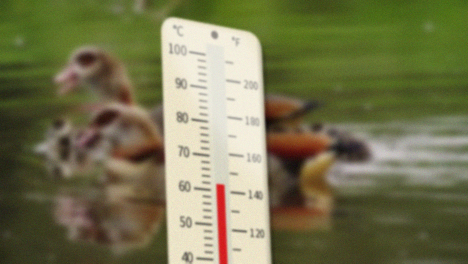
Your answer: 62,°C
